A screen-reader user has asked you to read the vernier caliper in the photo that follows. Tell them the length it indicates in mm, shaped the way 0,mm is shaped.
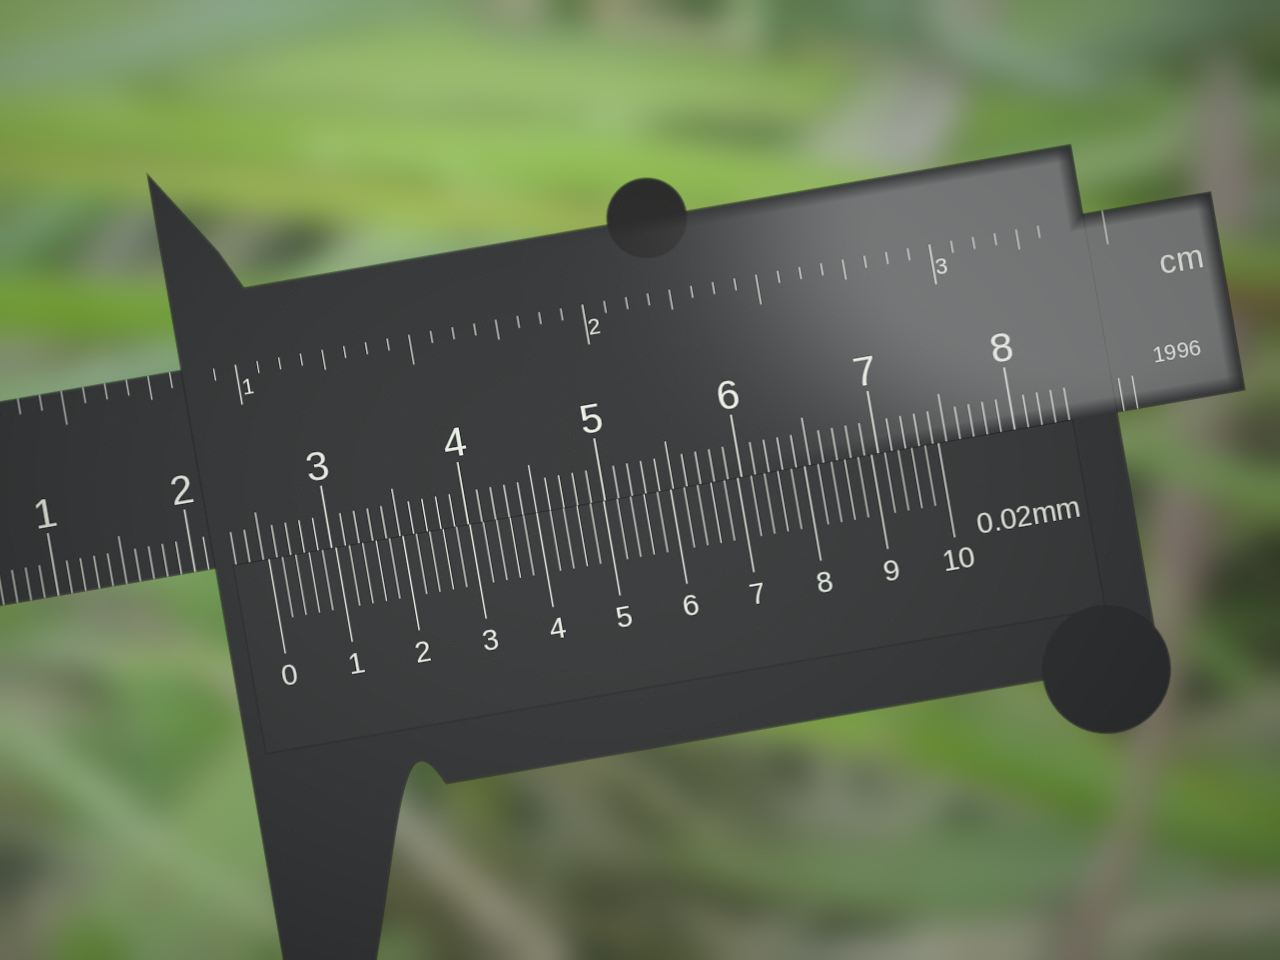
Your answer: 25.4,mm
